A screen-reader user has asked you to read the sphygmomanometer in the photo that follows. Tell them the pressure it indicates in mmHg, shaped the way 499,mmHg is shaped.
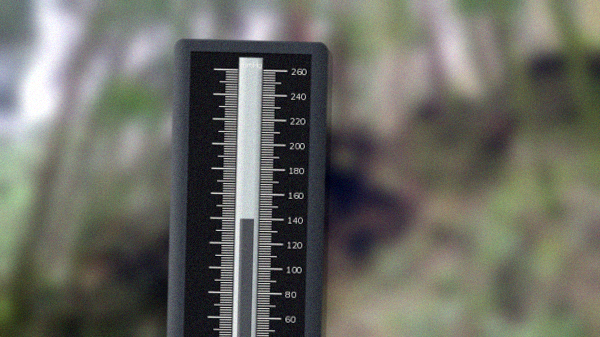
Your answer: 140,mmHg
